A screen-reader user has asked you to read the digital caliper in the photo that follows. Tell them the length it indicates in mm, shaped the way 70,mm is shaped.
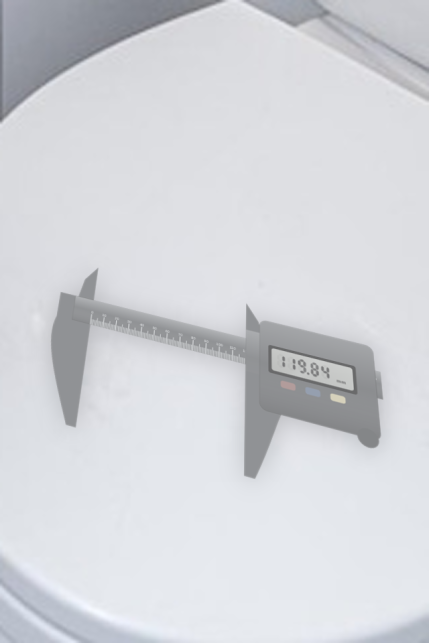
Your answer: 119.84,mm
